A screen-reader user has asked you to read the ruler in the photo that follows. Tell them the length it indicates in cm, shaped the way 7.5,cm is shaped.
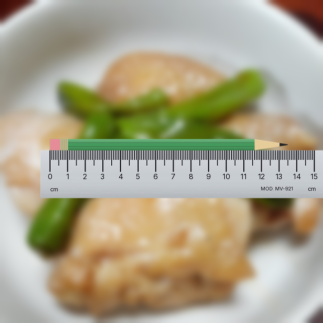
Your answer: 13.5,cm
